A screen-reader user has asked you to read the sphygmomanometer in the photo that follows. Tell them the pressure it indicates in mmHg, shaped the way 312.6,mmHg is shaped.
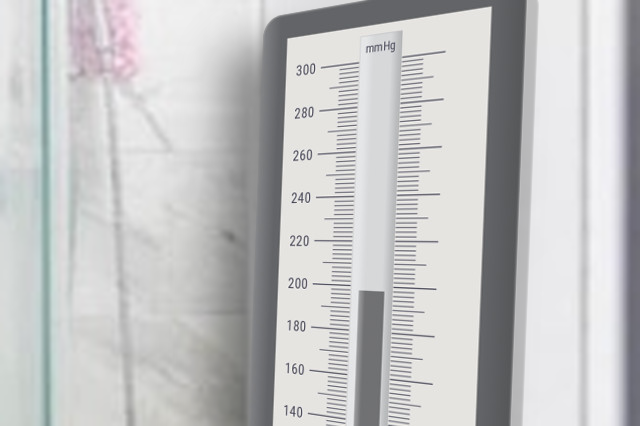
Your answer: 198,mmHg
